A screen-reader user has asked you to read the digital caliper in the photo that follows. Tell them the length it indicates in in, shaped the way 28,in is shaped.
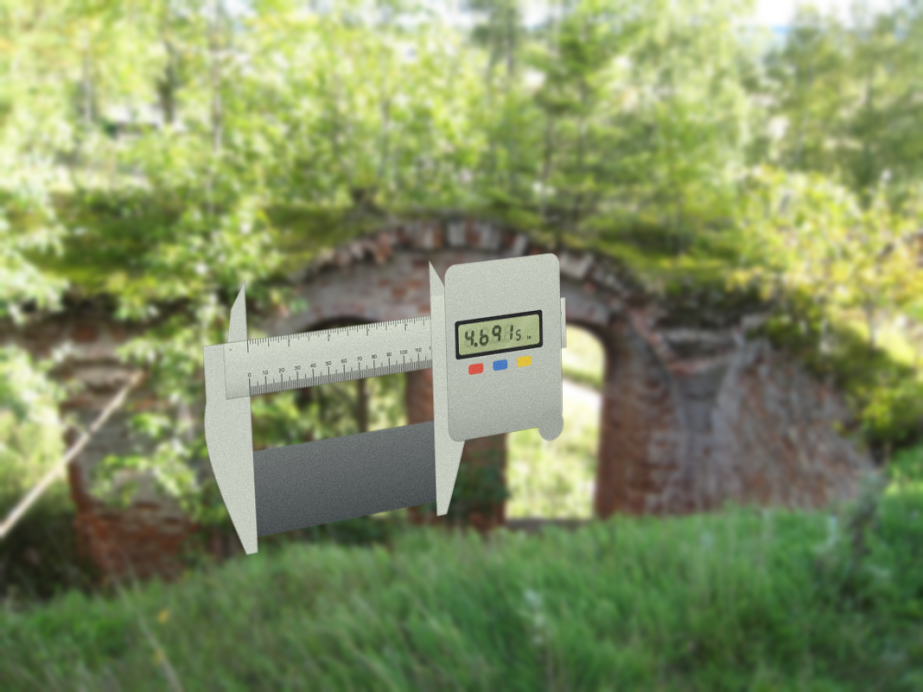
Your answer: 4.6915,in
